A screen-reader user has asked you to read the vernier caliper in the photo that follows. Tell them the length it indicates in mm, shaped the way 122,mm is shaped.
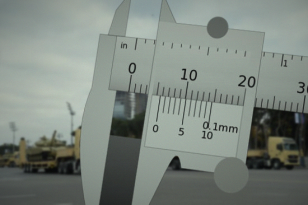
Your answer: 5.6,mm
